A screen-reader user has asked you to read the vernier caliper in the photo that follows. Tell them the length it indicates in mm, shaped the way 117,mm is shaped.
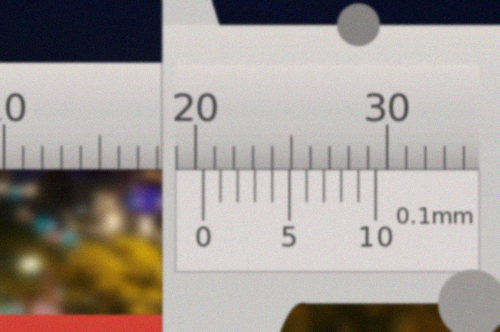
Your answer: 20.4,mm
